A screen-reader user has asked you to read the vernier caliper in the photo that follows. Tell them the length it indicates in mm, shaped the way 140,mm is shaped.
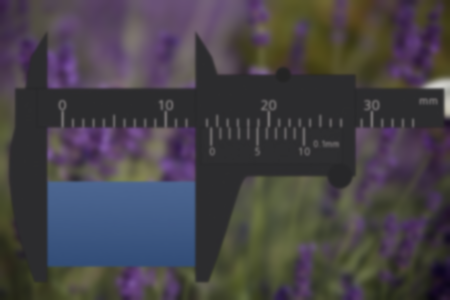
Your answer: 14.4,mm
